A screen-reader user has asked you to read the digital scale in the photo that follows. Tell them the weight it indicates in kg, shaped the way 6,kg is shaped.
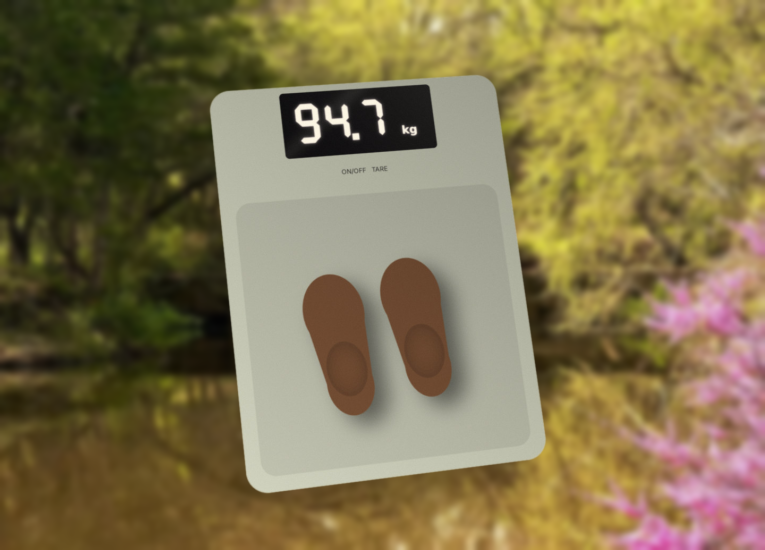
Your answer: 94.7,kg
